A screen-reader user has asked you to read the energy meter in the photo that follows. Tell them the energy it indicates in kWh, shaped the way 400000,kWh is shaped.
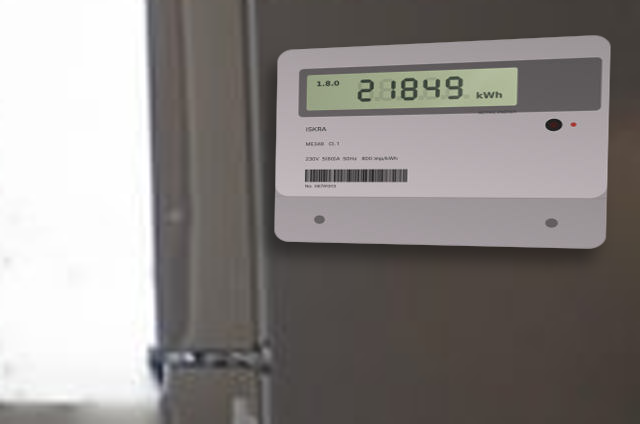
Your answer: 21849,kWh
